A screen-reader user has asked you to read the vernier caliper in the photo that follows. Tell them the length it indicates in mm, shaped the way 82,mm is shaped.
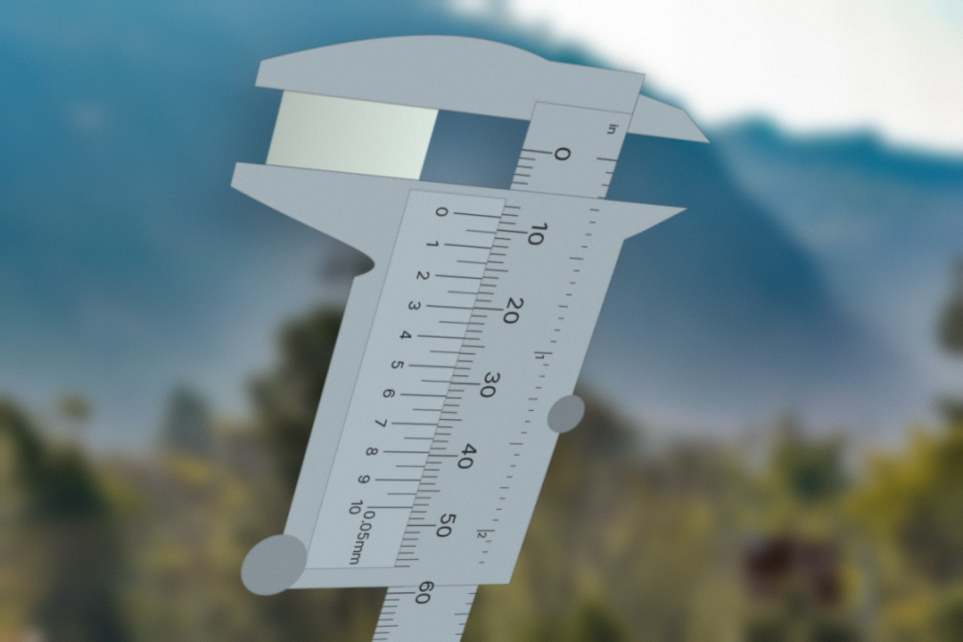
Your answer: 8.4,mm
